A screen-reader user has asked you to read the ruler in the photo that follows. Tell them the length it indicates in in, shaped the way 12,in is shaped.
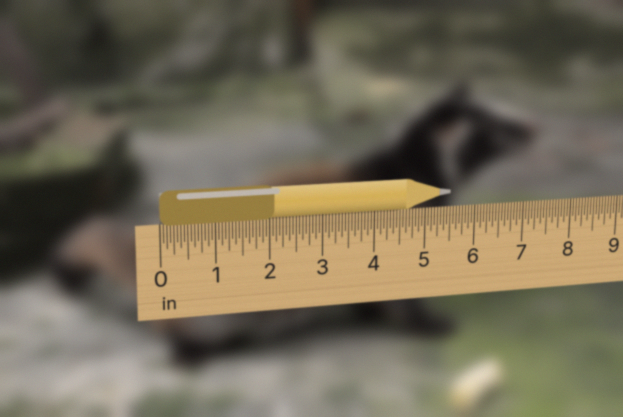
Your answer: 5.5,in
